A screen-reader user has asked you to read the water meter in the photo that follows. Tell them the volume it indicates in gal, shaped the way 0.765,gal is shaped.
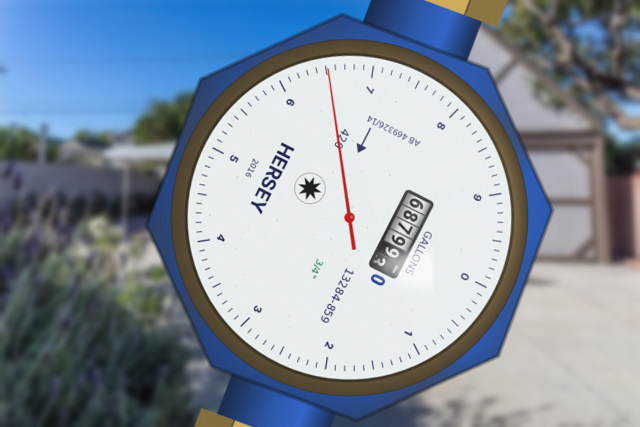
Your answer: 6879926.5,gal
